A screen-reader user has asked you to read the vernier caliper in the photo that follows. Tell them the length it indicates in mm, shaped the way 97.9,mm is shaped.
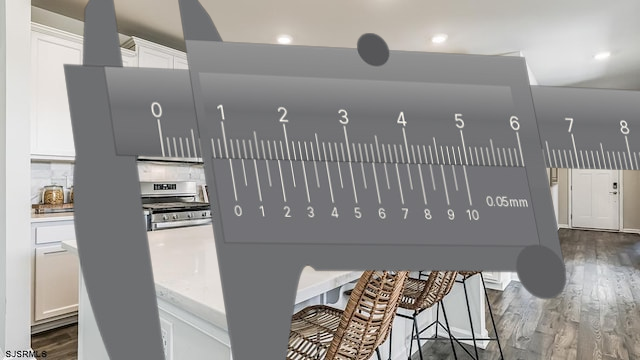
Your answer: 10.4,mm
